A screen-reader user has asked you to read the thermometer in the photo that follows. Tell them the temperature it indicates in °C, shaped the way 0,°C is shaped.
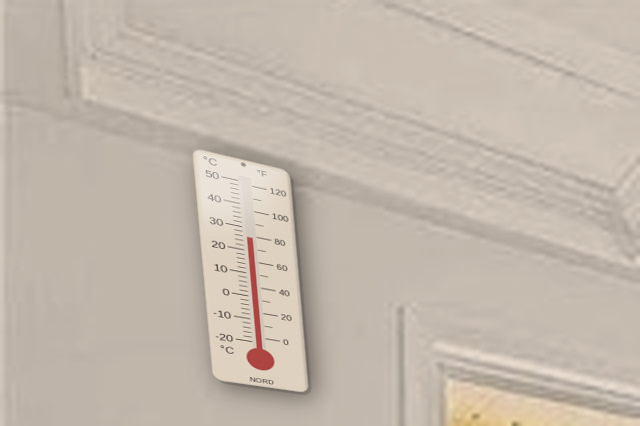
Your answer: 26,°C
